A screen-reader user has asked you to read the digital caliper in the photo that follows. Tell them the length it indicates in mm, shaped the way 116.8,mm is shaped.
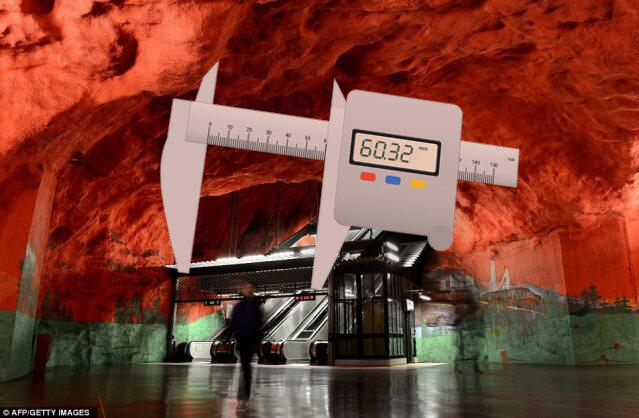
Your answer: 60.32,mm
